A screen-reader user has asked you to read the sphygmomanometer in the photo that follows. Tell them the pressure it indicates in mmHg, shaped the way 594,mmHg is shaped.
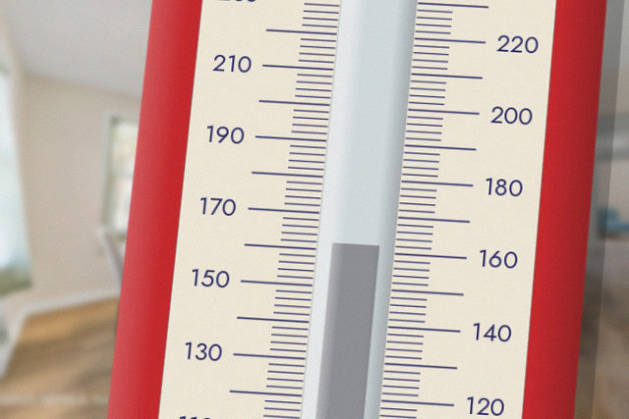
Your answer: 162,mmHg
